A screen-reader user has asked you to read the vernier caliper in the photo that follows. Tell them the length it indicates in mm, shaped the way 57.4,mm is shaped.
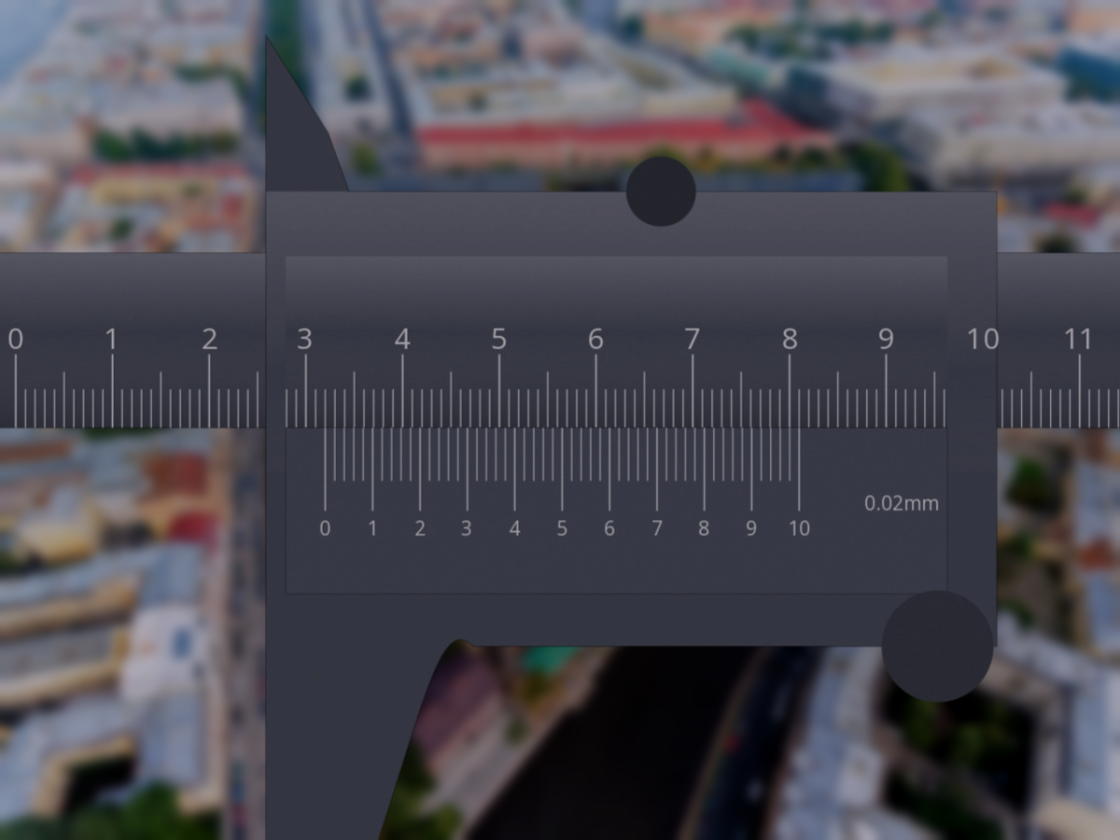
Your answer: 32.0,mm
